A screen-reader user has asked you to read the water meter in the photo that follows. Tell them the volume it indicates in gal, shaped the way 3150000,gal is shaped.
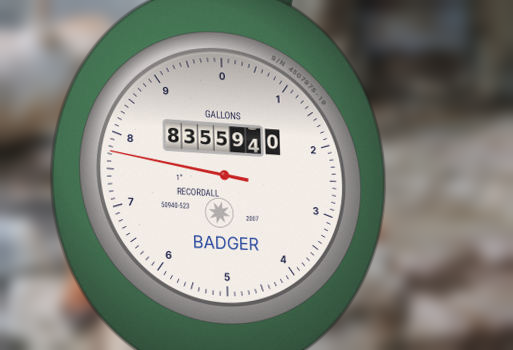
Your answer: 8355937.7,gal
